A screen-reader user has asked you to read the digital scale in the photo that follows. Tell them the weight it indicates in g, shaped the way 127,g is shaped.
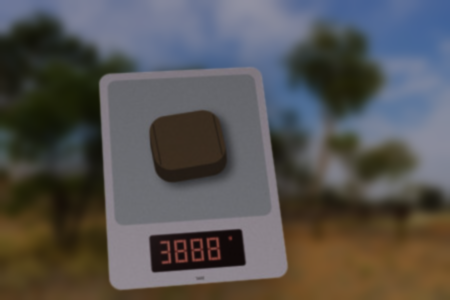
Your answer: 3888,g
